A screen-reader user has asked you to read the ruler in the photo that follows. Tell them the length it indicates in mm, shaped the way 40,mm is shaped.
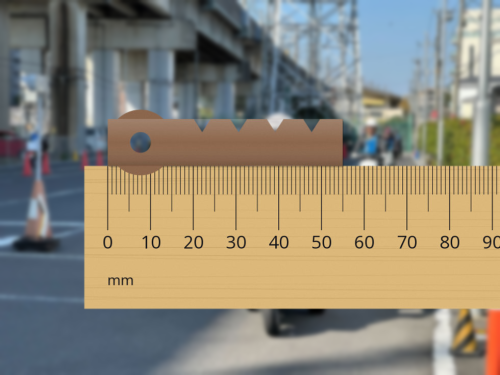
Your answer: 55,mm
